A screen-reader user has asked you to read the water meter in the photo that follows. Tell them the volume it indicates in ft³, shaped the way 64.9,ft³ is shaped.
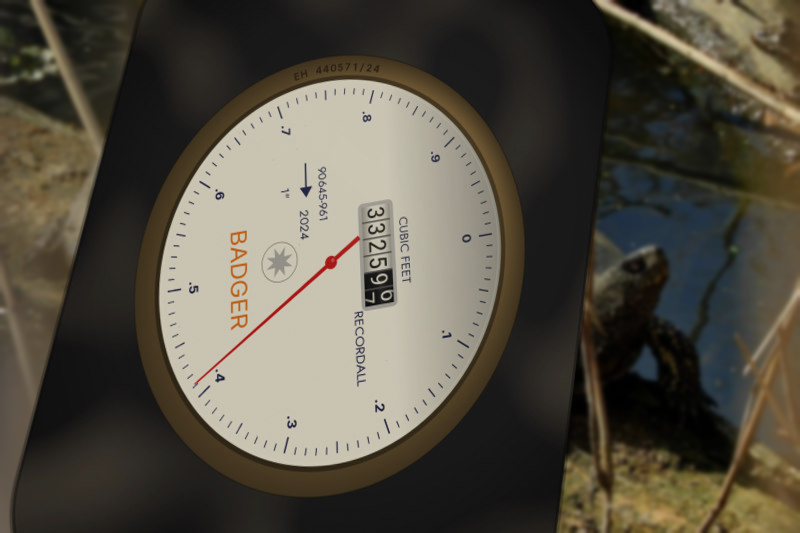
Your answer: 332596.41,ft³
